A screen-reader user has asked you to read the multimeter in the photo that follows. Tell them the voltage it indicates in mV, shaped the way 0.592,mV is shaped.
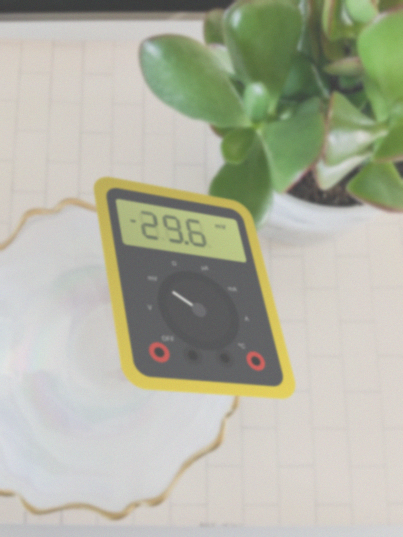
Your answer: -29.6,mV
